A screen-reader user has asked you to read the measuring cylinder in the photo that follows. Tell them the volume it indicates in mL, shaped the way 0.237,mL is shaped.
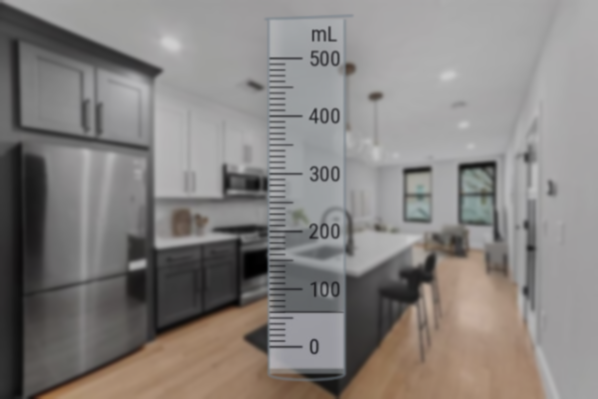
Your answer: 60,mL
